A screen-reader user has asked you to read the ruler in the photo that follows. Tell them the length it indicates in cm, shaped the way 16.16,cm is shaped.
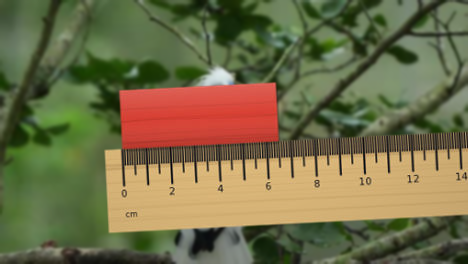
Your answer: 6.5,cm
